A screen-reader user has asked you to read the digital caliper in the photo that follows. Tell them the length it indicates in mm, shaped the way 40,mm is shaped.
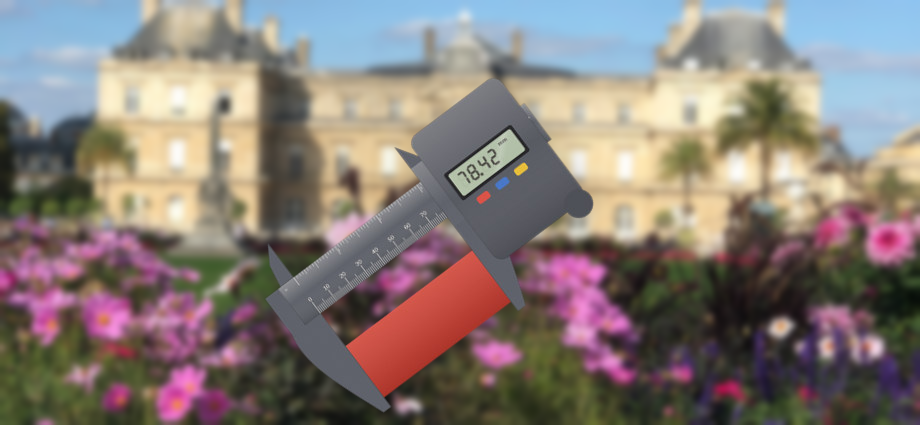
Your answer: 78.42,mm
